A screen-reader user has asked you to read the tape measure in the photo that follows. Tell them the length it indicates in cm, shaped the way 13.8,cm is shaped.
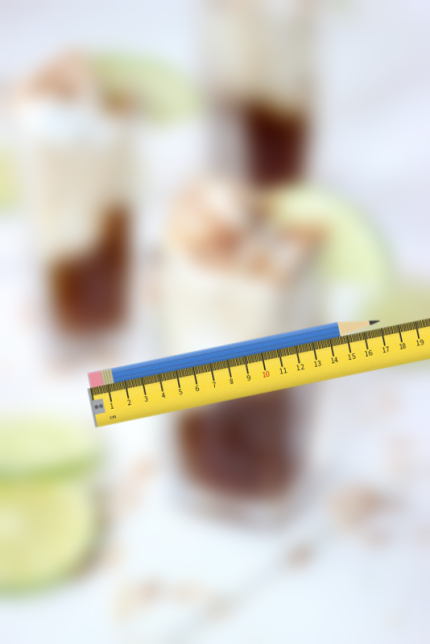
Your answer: 17,cm
